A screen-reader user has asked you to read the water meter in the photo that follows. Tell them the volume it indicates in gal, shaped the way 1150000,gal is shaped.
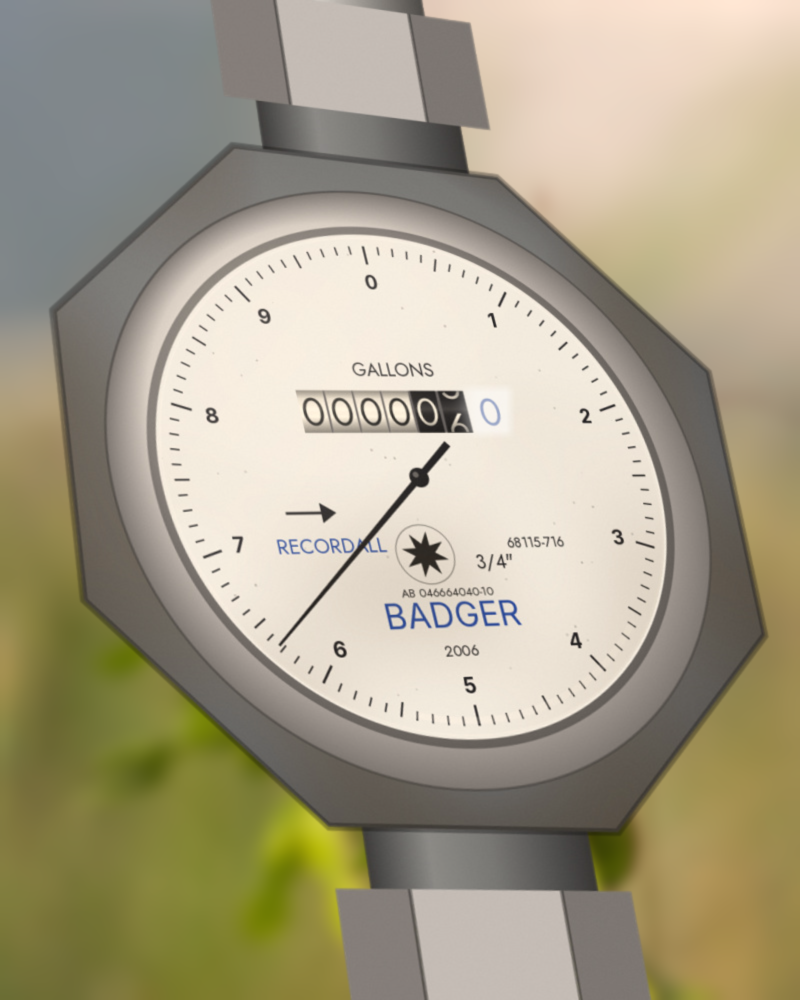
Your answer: 56.3,gal
